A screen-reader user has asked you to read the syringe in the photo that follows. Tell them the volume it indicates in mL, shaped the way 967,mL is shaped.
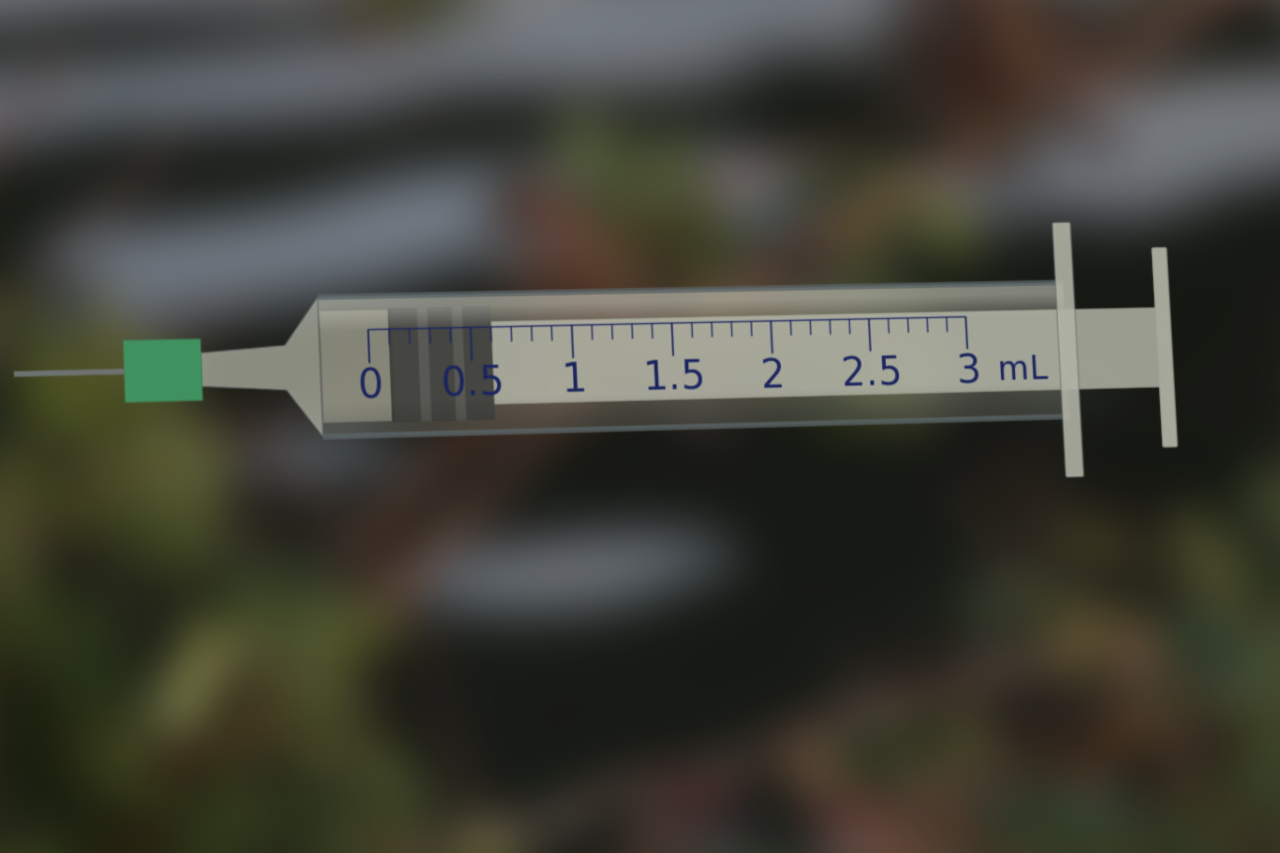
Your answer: 0.1,mL
